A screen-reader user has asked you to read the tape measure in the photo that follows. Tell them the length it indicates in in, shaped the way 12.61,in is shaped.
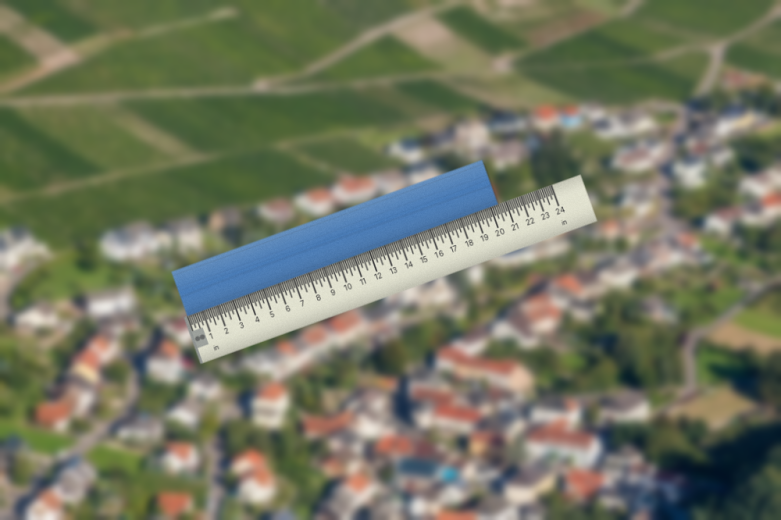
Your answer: 20.5,in
